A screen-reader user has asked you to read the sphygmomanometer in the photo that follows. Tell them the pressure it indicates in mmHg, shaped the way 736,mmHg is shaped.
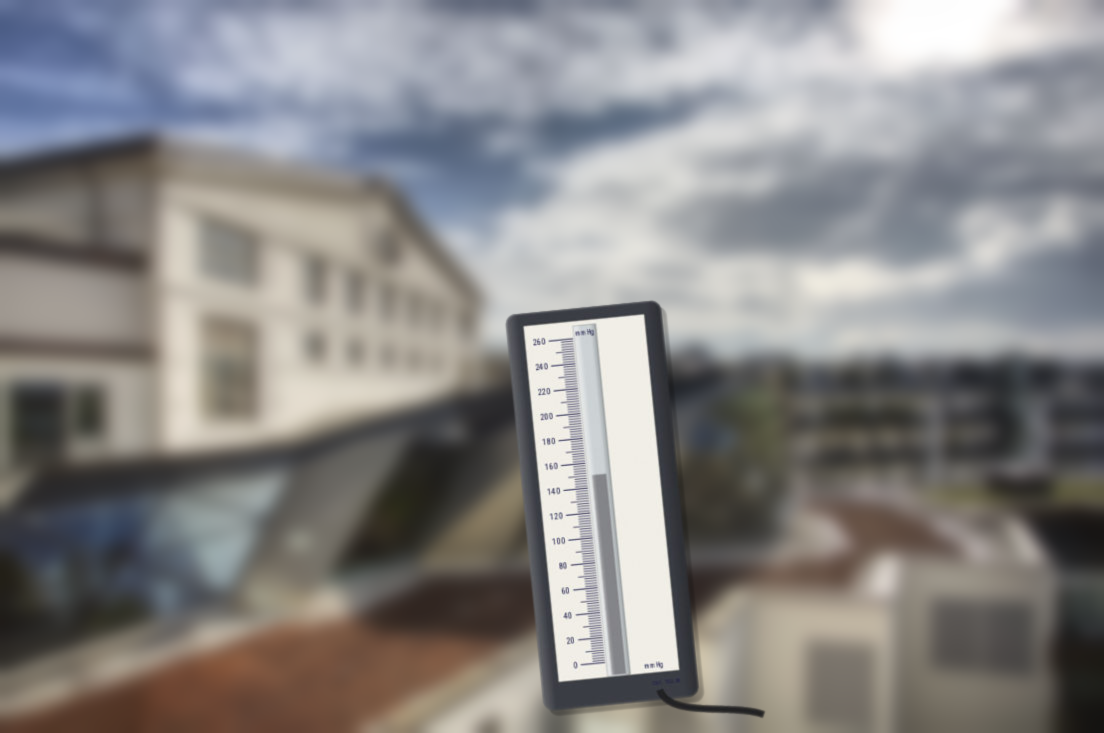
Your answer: 150,mmHg
